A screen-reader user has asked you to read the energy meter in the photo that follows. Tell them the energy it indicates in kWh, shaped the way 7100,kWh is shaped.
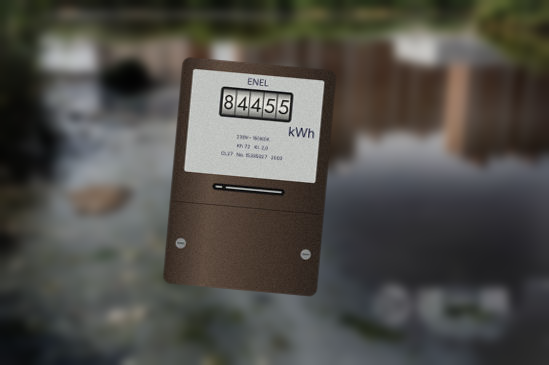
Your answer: 84455,kWh
